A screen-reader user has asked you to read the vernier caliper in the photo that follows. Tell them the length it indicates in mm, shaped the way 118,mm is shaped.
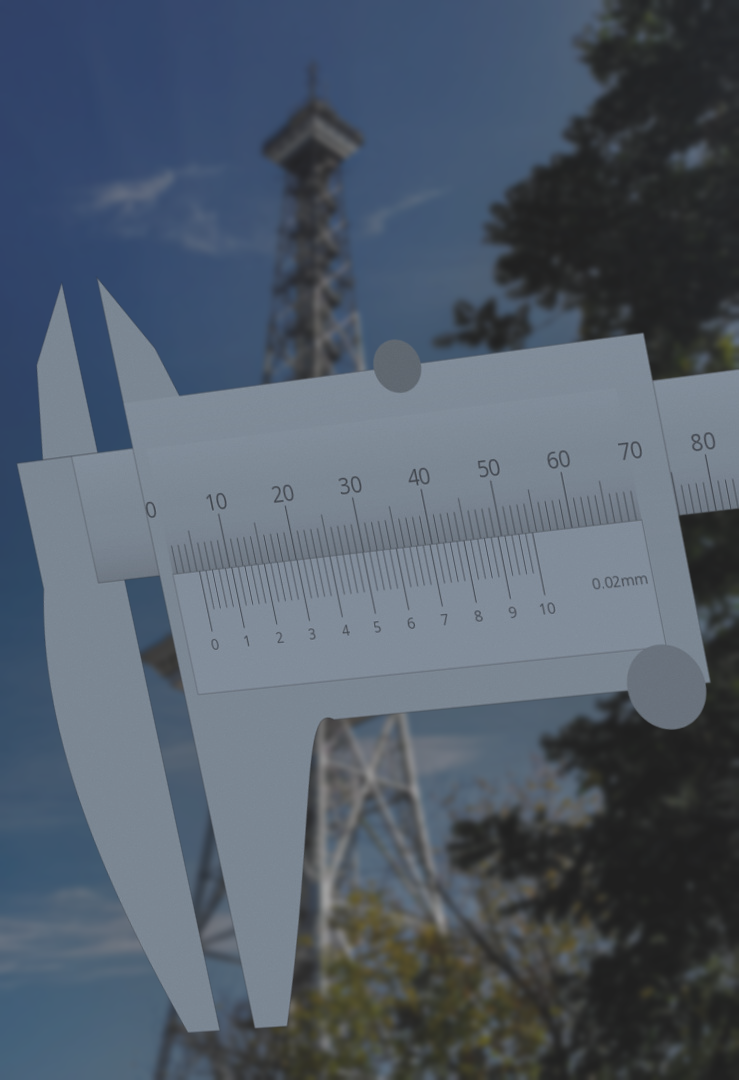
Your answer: 5.4,mm
